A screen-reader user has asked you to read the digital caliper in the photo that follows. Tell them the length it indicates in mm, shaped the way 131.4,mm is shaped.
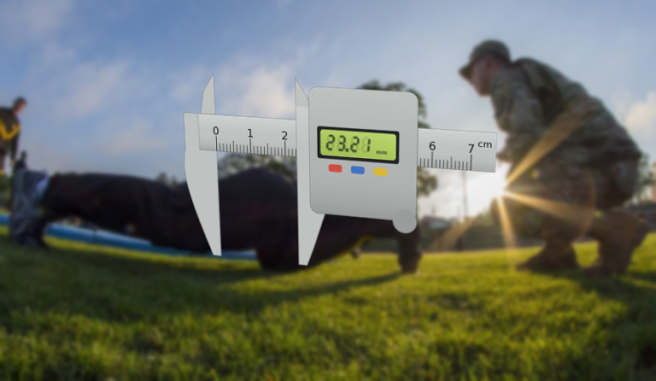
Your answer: 23.21,mm
